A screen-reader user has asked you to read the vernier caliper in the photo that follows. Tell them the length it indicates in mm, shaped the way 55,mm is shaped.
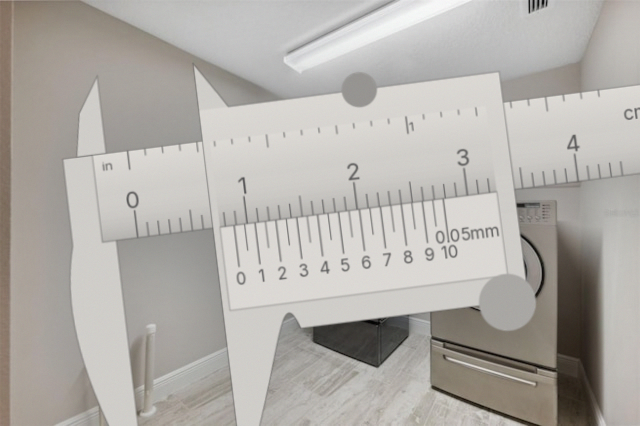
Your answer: 8.8,mm
